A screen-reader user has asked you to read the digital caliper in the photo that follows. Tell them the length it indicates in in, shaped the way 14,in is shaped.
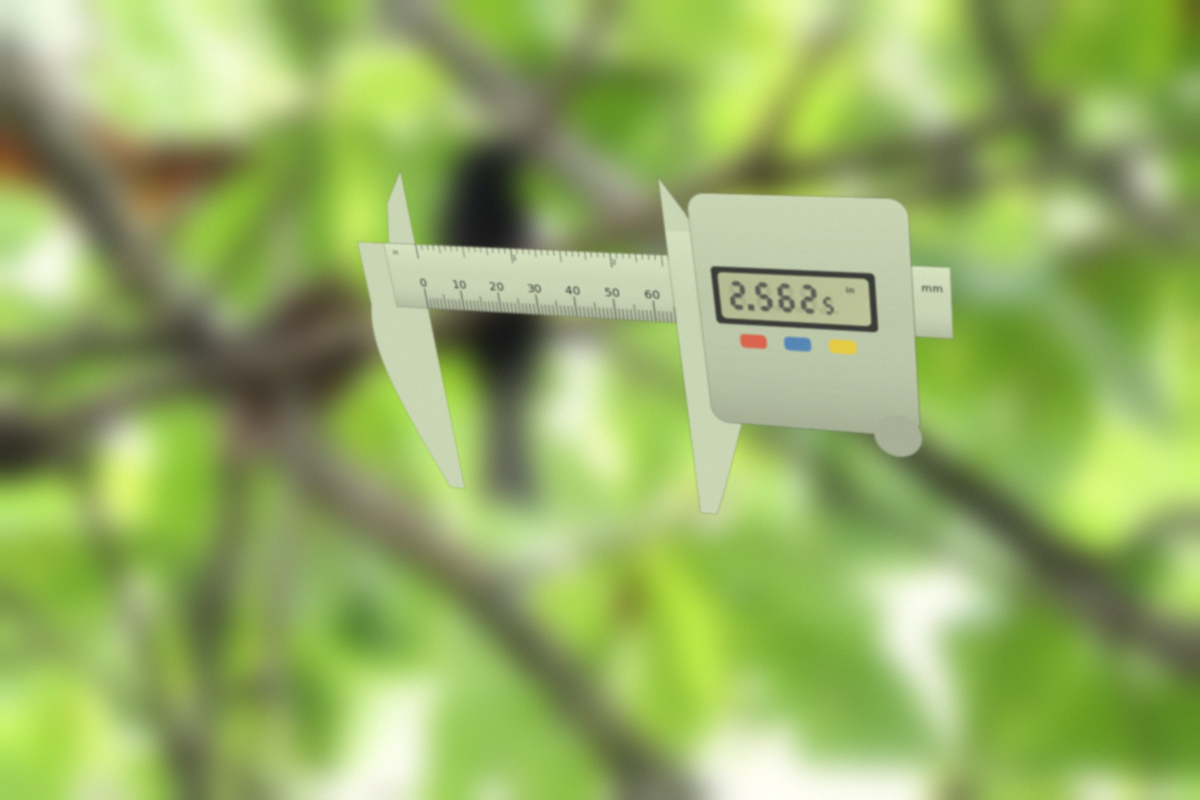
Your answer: 2.5625,in
